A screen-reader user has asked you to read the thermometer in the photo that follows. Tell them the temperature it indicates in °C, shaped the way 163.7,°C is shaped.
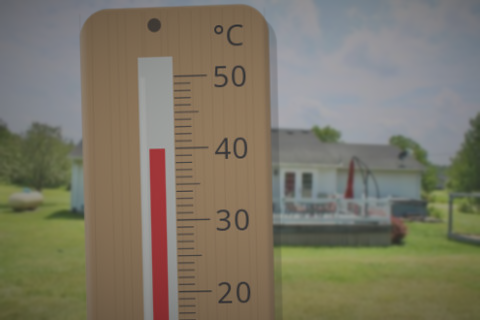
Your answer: 40,°C
